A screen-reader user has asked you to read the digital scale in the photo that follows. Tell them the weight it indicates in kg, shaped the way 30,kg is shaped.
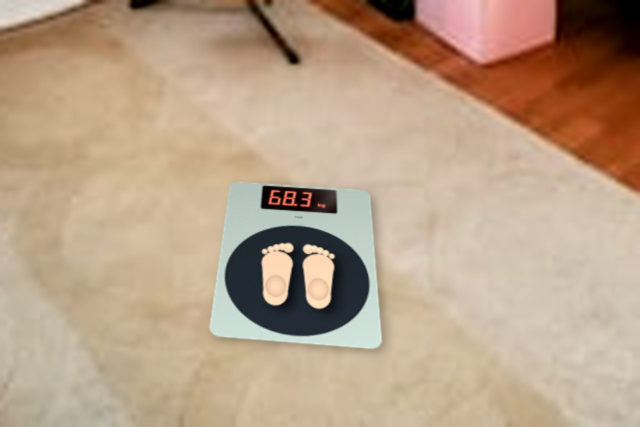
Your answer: 68.3,kg
